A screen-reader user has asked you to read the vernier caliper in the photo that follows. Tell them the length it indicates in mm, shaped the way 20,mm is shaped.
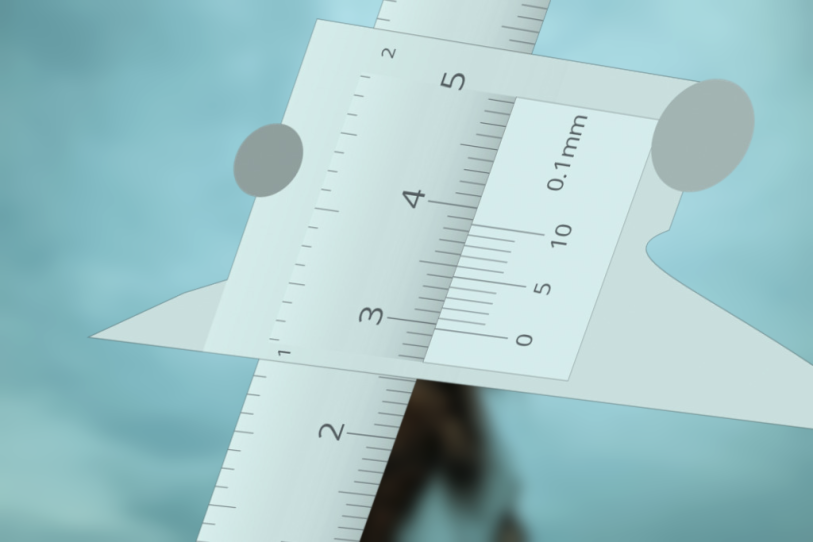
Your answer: 29.6,mm
